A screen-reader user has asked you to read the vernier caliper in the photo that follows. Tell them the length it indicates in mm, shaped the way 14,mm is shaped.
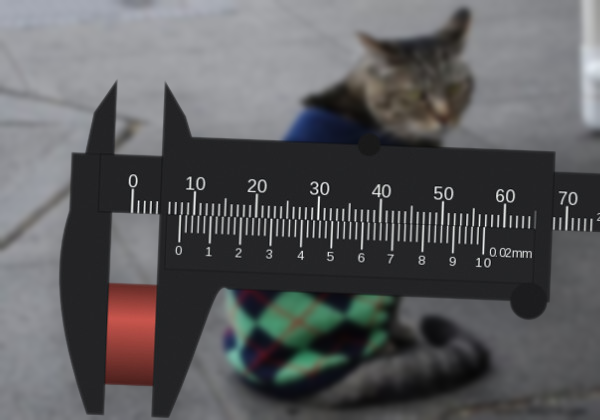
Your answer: 7.8,mm
